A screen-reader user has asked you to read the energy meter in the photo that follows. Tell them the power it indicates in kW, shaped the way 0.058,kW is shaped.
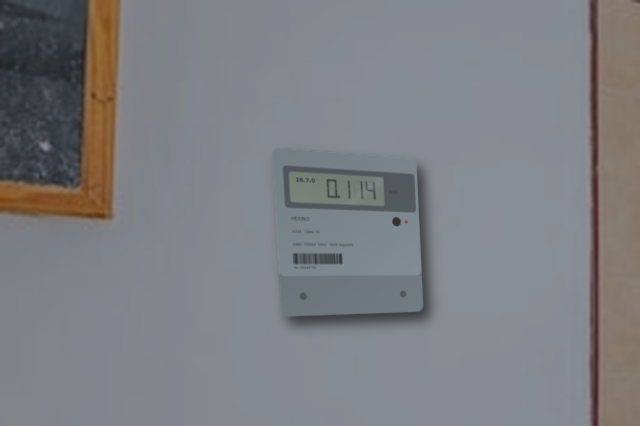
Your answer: 0.114,kW
